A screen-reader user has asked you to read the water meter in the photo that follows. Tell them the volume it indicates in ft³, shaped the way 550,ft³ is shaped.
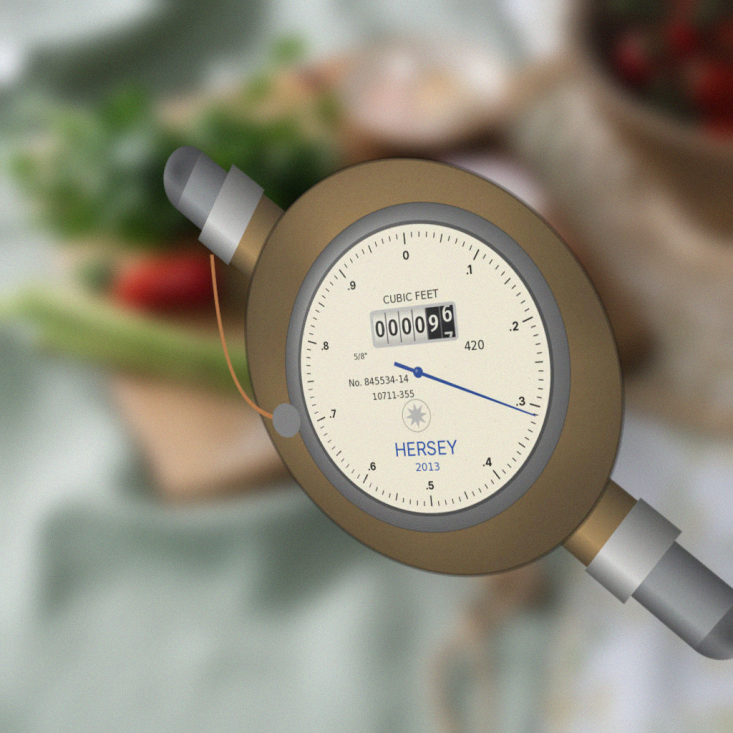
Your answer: 96.31,ft³
